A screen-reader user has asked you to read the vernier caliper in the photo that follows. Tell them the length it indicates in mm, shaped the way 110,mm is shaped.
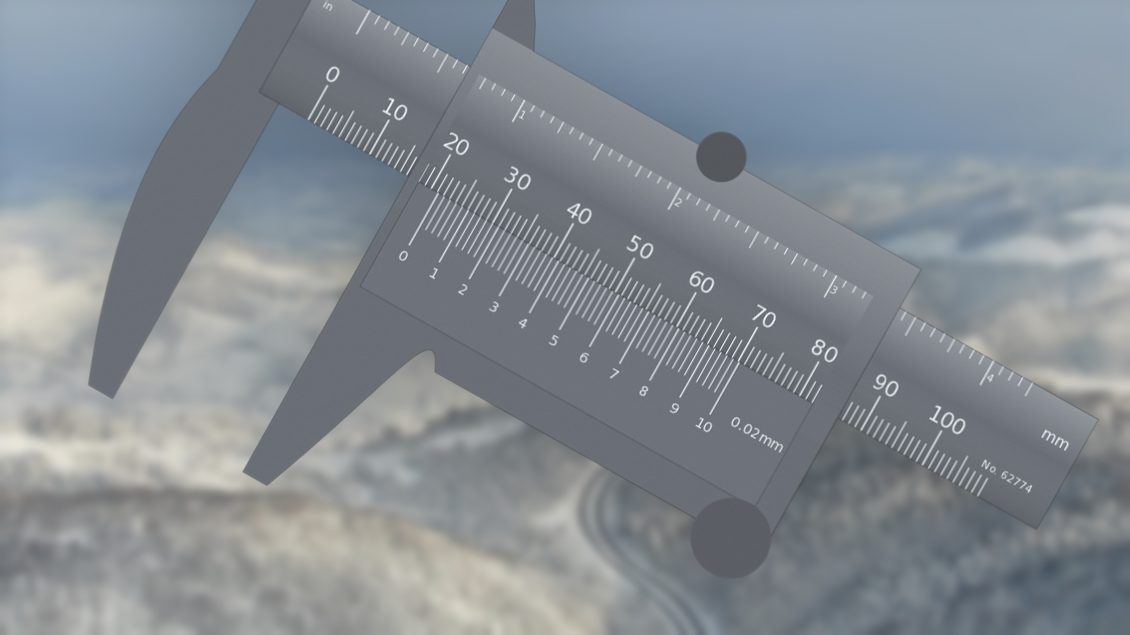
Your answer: 21.2,mm
